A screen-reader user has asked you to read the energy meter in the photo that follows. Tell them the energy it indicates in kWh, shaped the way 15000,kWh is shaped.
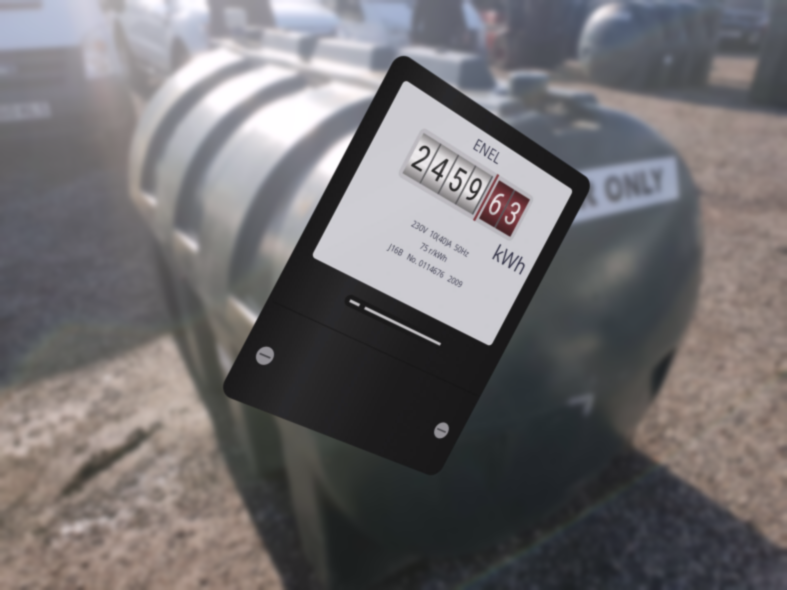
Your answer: 2459.63,kWh
